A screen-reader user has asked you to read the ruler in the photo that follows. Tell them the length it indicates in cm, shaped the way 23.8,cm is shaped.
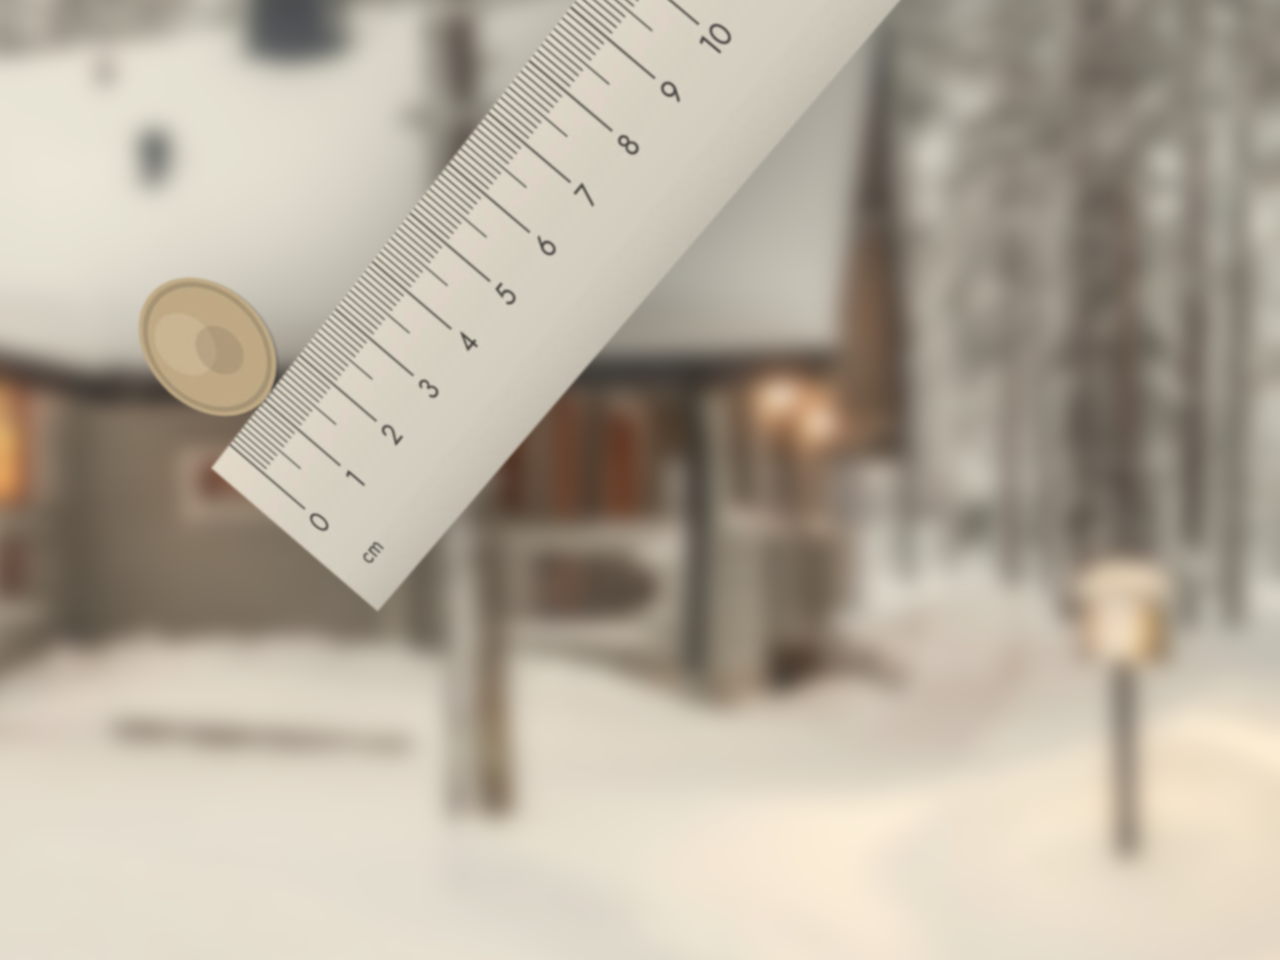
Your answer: 2.1,cm
